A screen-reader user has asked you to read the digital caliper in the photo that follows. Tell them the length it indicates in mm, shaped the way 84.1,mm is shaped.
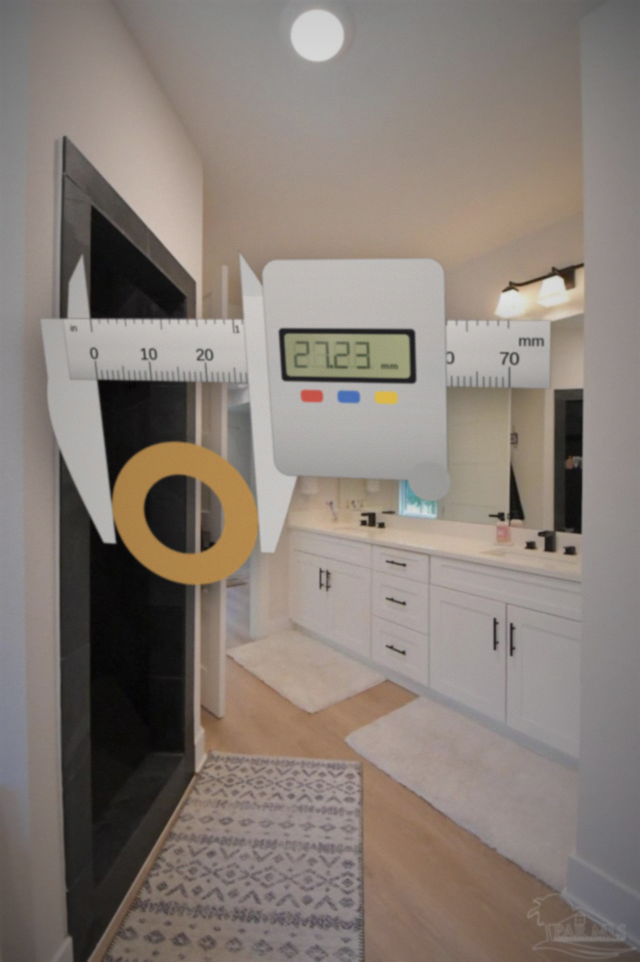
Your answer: 27.23,mm
